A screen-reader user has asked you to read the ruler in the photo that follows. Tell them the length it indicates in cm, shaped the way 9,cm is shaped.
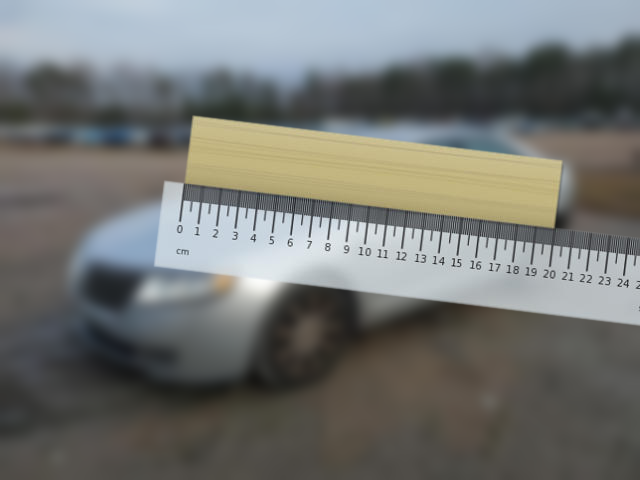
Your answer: 20,cm
